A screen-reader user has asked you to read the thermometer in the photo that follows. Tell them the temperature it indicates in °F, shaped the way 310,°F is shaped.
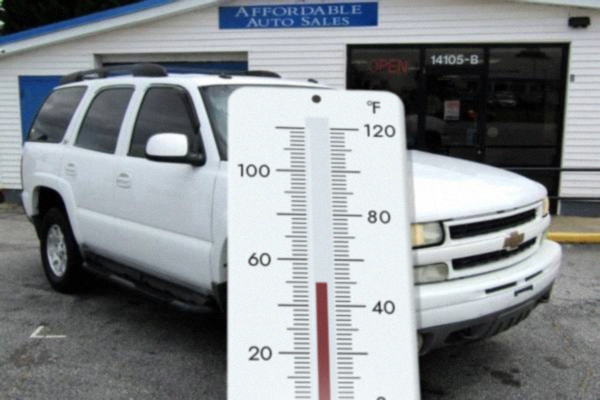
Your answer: 50,°F
